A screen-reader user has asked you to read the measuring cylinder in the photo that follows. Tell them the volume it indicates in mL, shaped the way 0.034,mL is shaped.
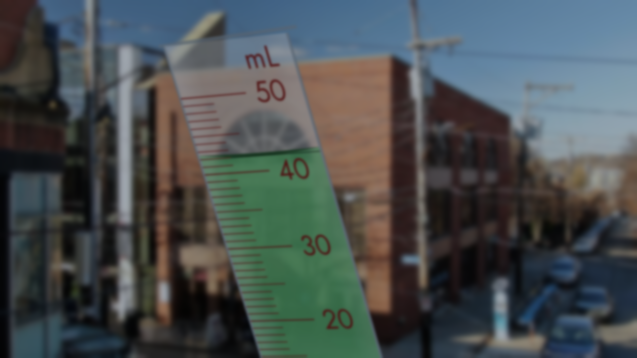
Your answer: 42,mL
